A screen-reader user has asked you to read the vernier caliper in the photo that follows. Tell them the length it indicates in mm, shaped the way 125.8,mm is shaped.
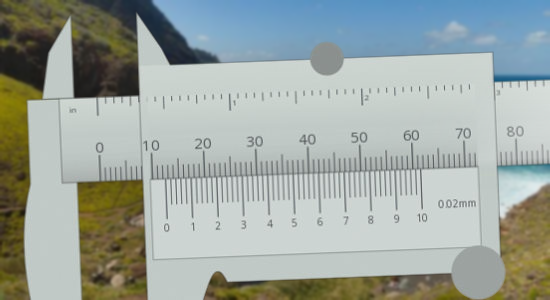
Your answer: 12.5,mm
